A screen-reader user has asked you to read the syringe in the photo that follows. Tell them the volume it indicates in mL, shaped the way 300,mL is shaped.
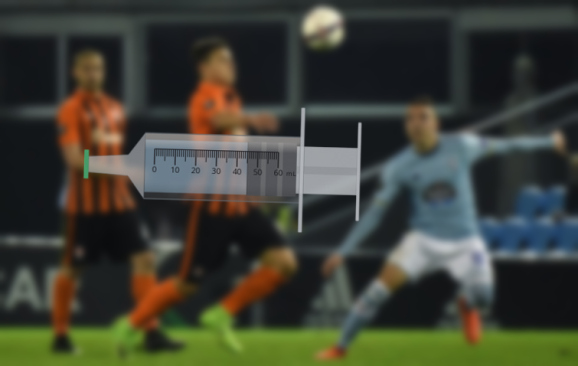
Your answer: 45,mL
